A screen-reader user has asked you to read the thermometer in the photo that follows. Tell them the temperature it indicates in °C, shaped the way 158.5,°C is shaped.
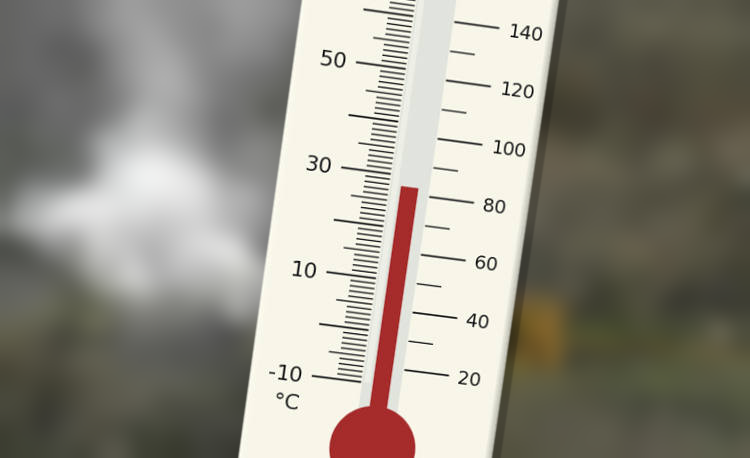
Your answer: 28,°C
